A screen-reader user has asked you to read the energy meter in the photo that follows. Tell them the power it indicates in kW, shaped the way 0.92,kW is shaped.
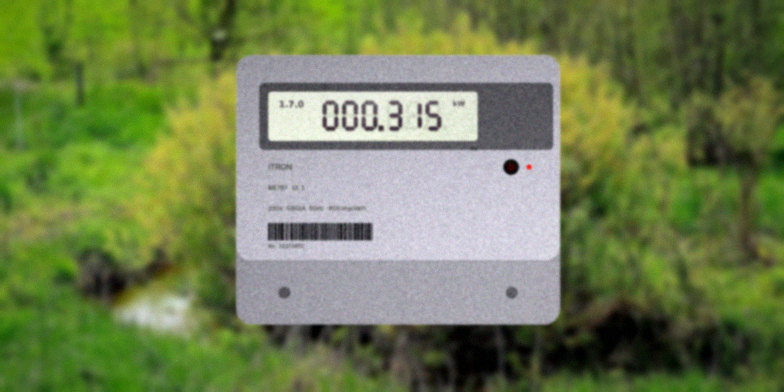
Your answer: 0.315,kW
